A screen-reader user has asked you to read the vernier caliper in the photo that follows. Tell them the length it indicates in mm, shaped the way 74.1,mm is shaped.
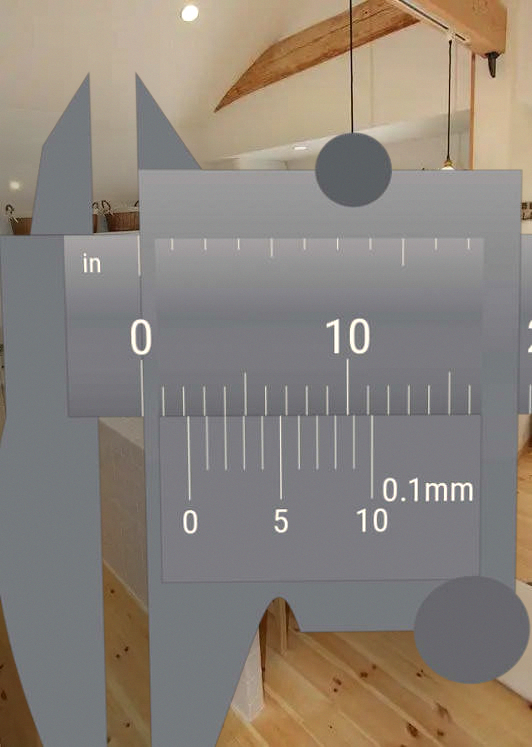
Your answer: 2.2,mm
